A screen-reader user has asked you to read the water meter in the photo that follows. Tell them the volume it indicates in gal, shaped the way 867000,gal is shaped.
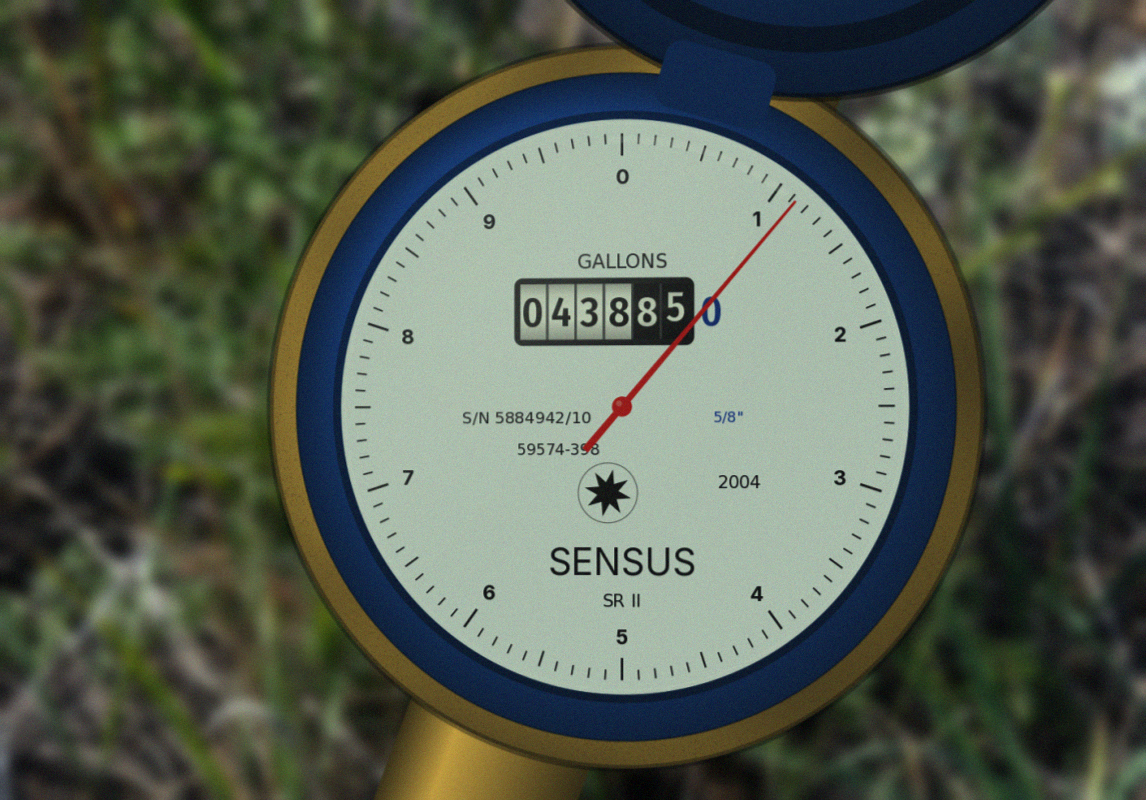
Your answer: 438851.1,gal
